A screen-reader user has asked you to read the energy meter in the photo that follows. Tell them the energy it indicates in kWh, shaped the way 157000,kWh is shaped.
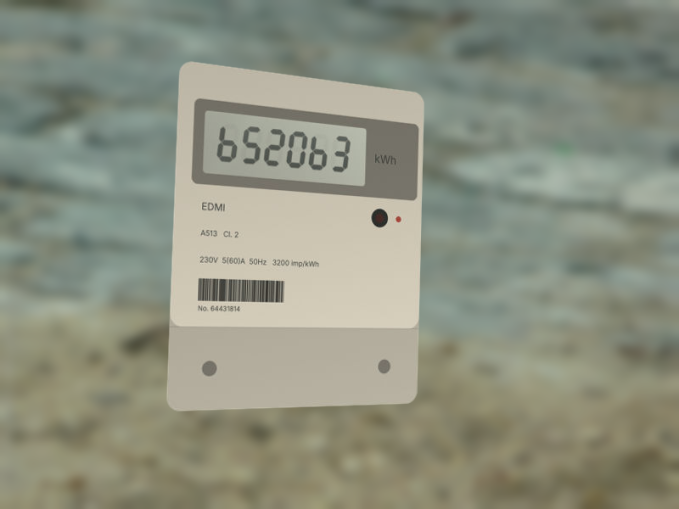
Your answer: 652063,kWh
